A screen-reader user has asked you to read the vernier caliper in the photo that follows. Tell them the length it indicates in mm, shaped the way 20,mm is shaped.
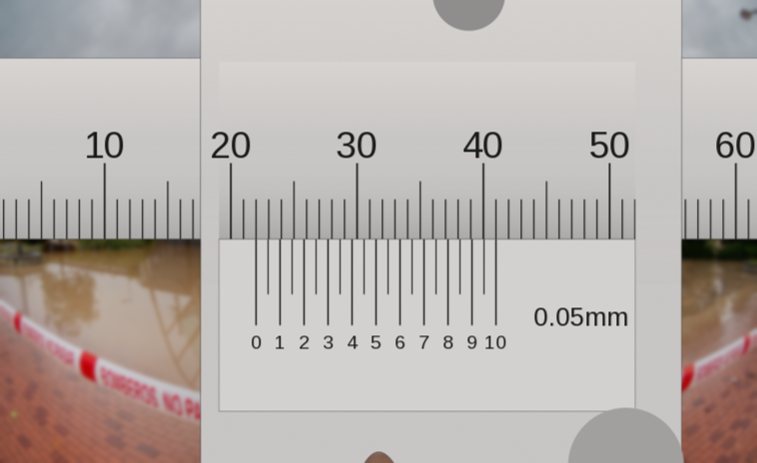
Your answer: 22.0,mm
